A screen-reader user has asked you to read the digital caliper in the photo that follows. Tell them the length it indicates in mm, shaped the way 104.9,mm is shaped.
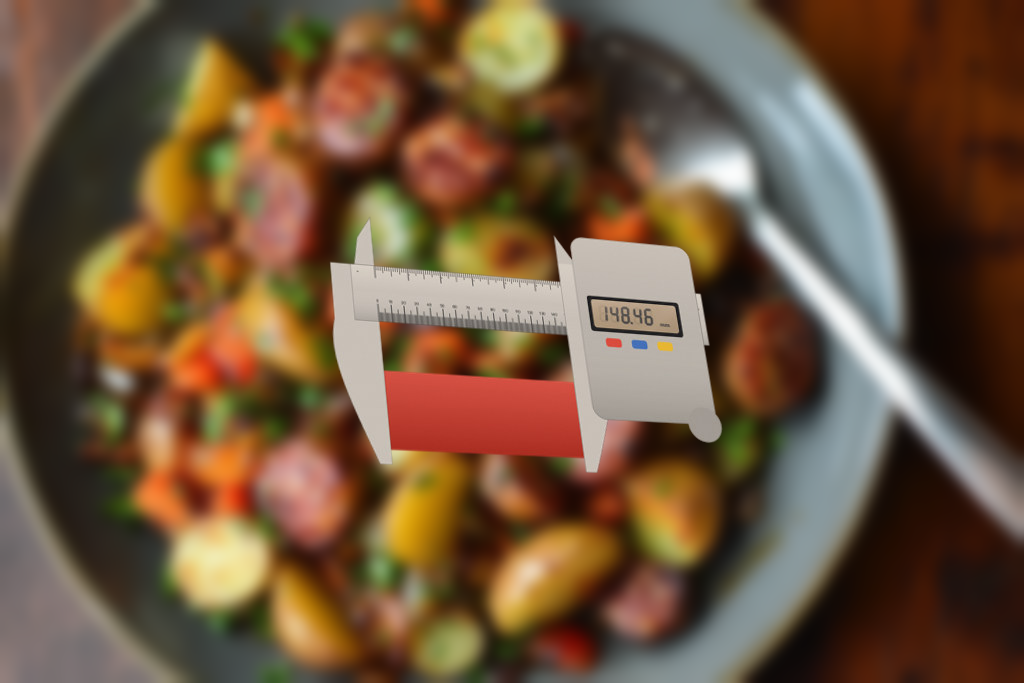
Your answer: 148.46,mm
